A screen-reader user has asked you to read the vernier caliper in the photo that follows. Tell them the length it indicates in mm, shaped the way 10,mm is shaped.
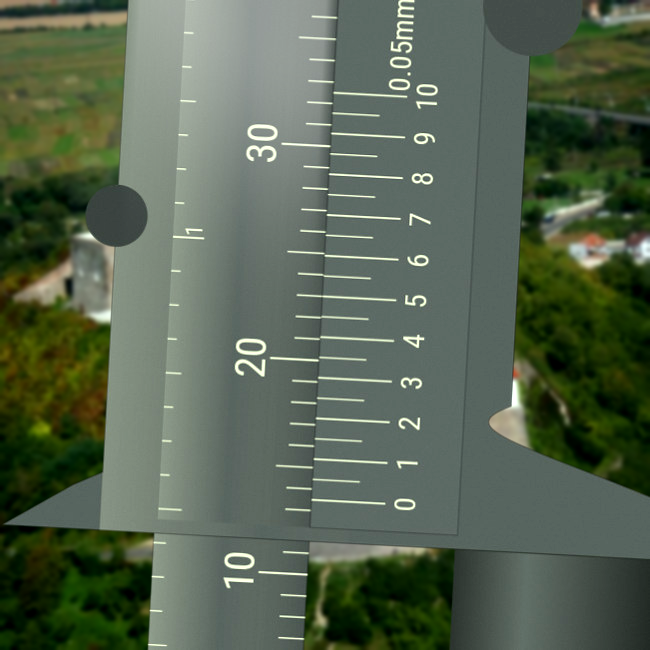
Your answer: 13.50,mm
